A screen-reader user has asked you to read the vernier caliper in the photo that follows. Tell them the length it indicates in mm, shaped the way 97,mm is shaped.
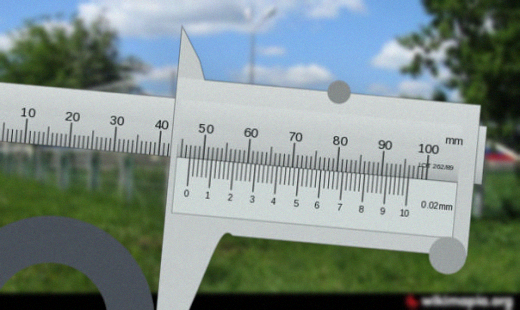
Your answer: 47.0,mm
